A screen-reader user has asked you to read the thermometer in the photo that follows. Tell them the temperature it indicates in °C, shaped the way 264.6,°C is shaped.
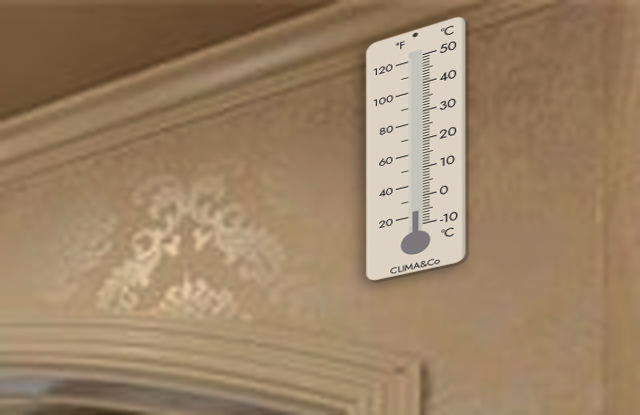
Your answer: -5,°C
